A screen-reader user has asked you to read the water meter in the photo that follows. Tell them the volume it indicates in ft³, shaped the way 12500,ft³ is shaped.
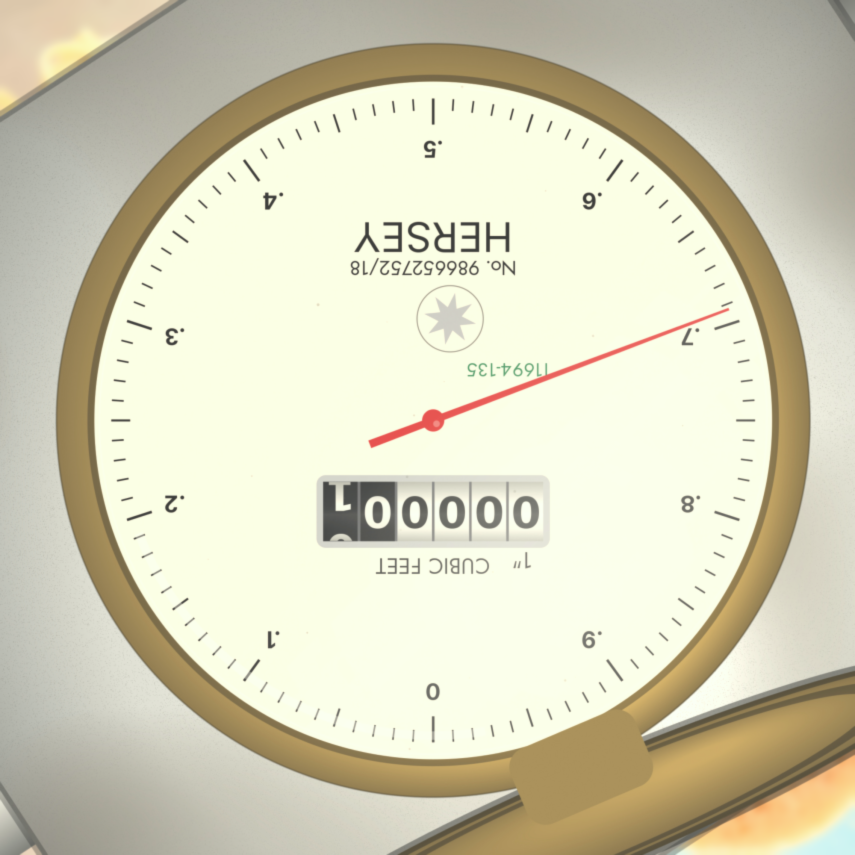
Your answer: 0.69,ft³
